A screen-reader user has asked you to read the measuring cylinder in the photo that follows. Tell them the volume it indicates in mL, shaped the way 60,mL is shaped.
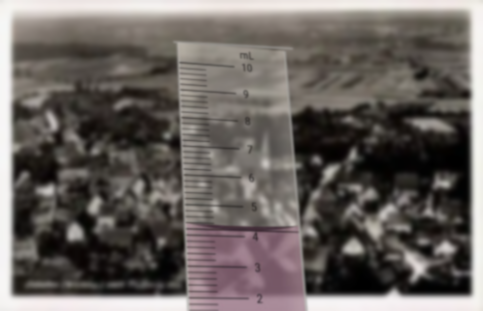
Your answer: 4.2,mL
